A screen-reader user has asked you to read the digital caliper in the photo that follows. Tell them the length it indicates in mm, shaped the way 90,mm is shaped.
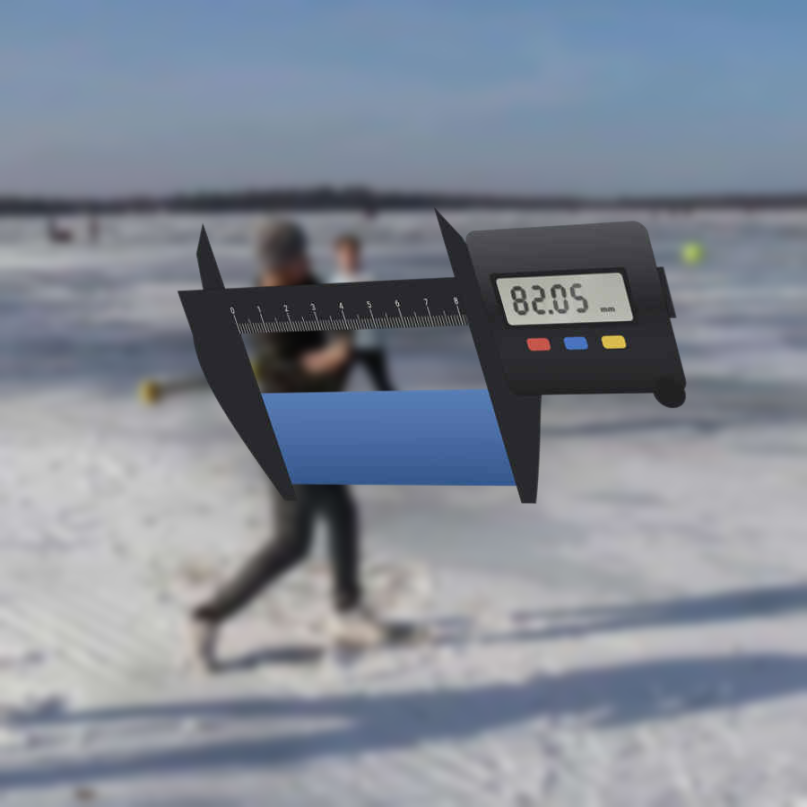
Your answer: 82.05,mm
